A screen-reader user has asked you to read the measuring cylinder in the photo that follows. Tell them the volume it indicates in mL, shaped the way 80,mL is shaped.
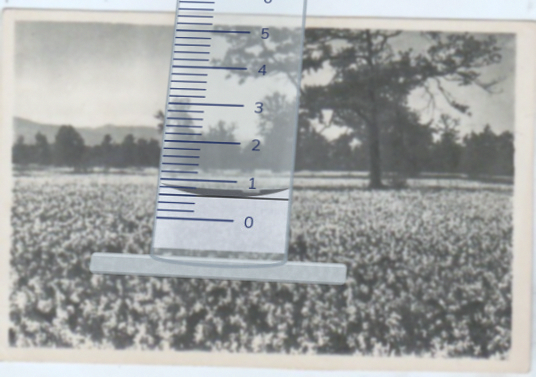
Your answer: 0.6,mL
